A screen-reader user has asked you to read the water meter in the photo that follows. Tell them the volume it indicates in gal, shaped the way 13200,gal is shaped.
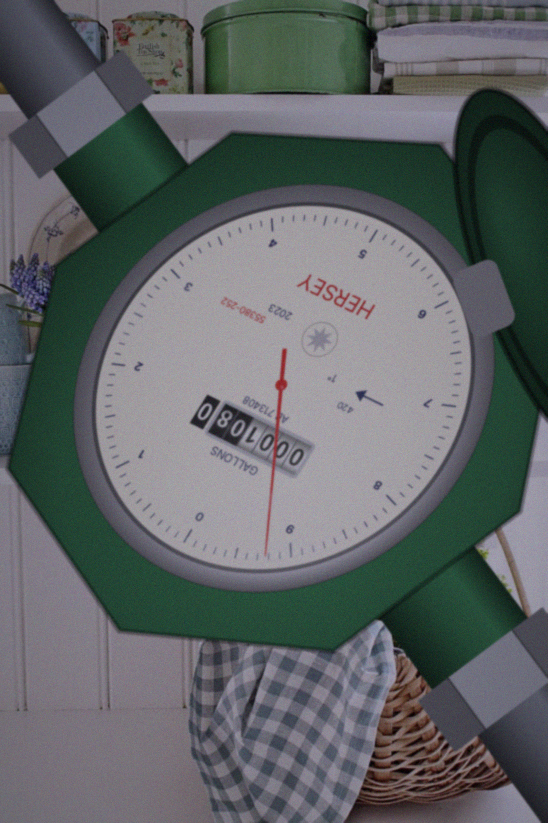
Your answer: 1079.2,gal
